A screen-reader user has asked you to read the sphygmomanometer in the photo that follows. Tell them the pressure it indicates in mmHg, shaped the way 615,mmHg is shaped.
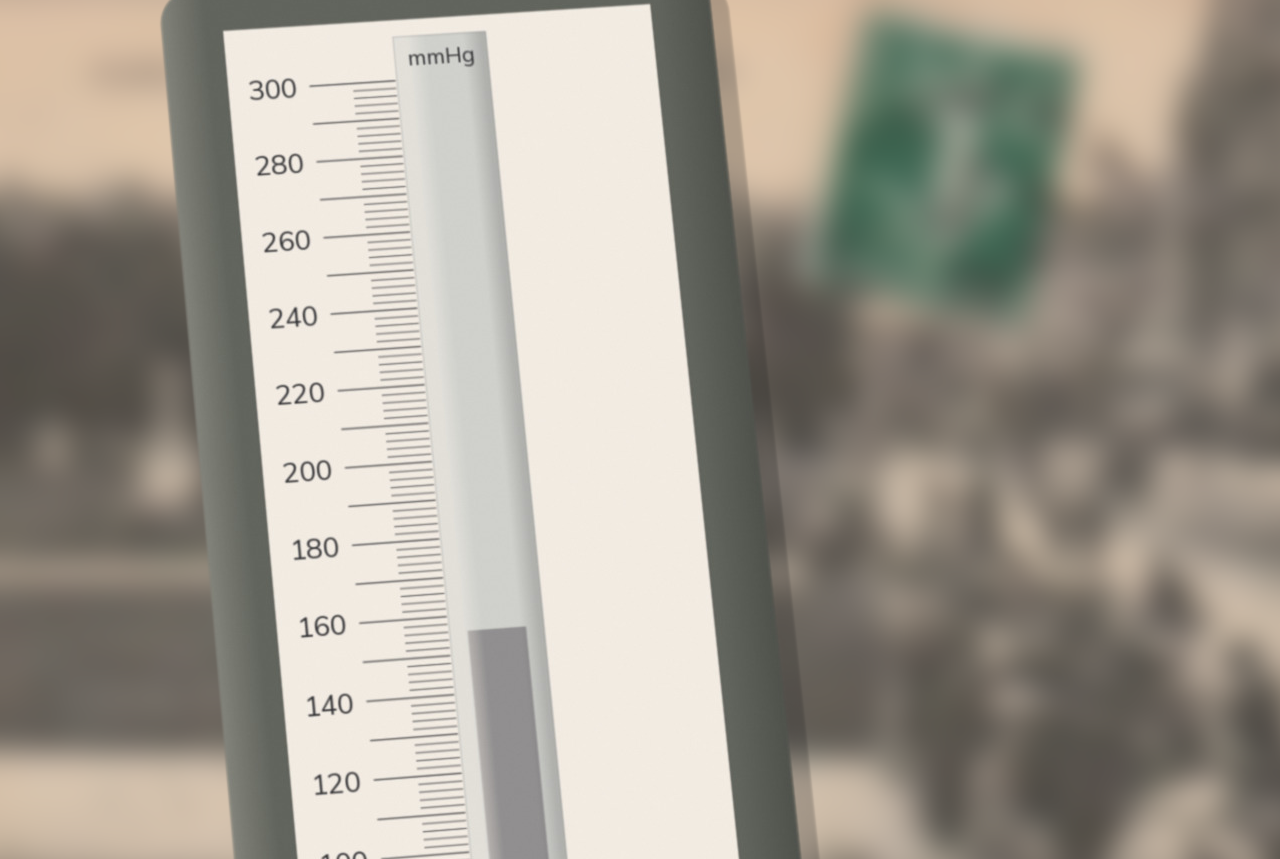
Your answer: 156,mmHg
